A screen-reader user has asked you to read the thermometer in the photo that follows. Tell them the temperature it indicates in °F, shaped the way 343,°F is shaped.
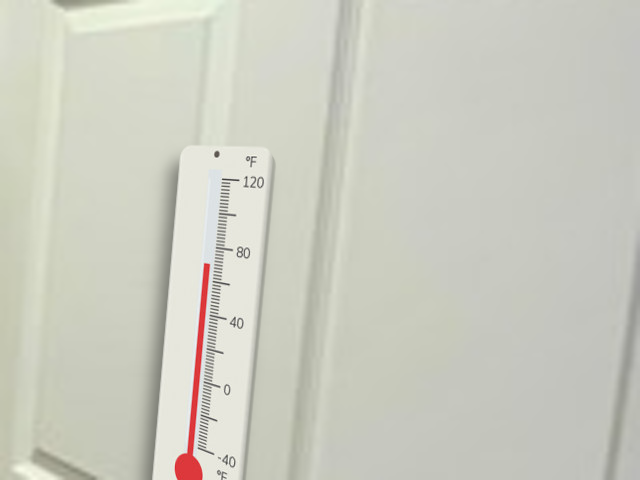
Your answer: 70,°F
